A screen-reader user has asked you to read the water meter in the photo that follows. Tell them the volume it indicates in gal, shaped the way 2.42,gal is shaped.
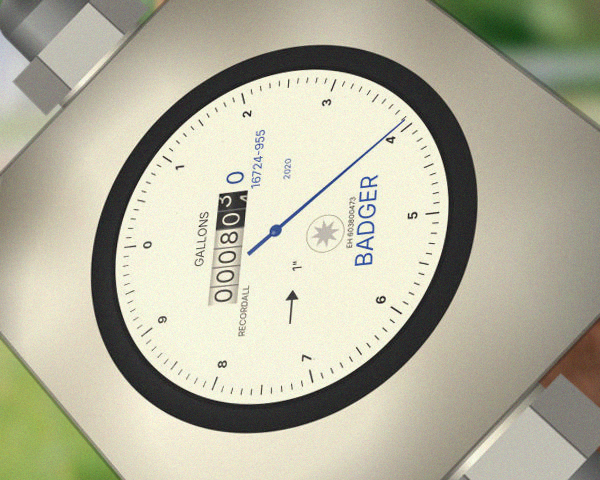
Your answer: 8033.9,gal
